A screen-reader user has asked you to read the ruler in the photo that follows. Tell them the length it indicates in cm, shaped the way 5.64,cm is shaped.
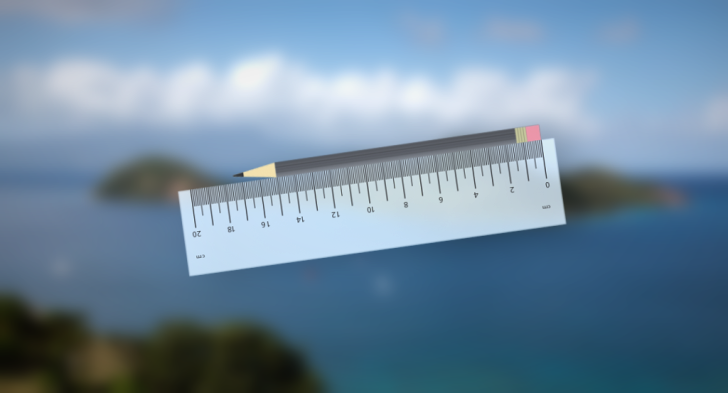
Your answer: 17.5,cm
